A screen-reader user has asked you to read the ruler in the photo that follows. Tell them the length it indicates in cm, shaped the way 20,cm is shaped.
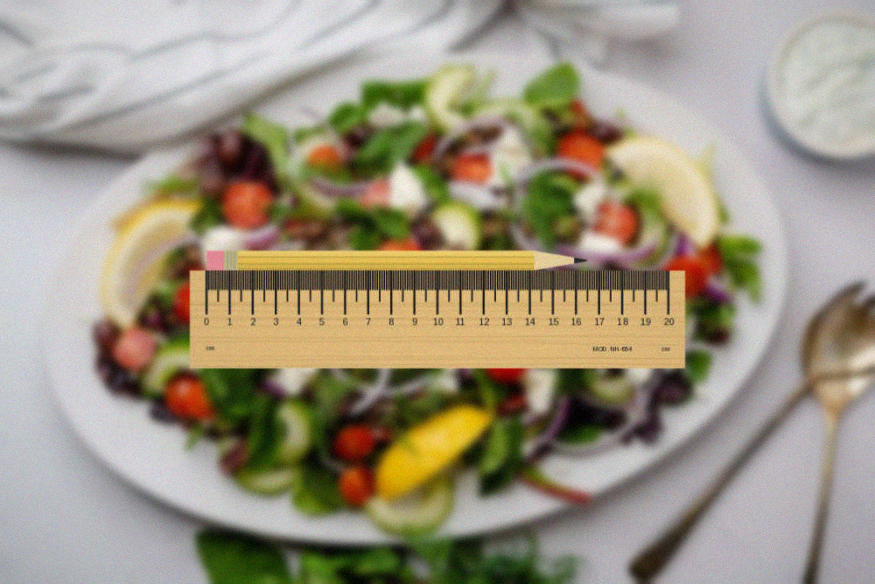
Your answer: 16.5,cm
